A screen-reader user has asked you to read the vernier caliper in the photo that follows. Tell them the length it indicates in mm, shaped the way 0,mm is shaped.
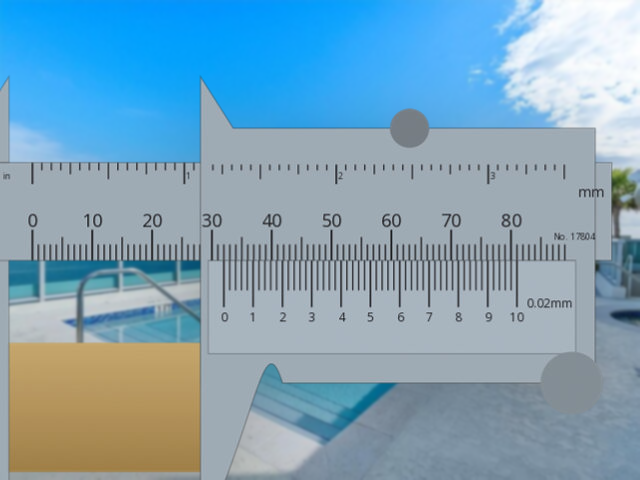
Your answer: 32.0,mm
